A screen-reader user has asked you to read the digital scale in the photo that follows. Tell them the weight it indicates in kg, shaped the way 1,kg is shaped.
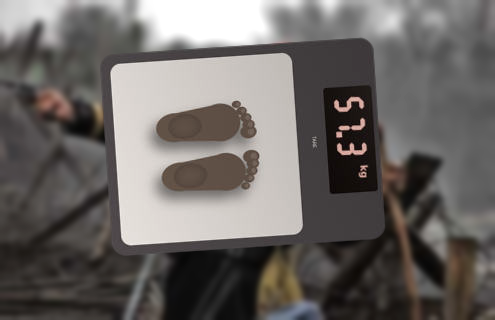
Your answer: 57.3,kg
